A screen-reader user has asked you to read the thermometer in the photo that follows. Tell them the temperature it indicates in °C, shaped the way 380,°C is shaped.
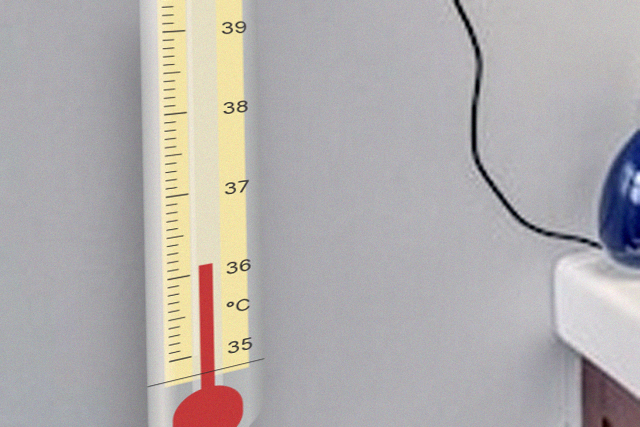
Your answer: 36.1,°C
